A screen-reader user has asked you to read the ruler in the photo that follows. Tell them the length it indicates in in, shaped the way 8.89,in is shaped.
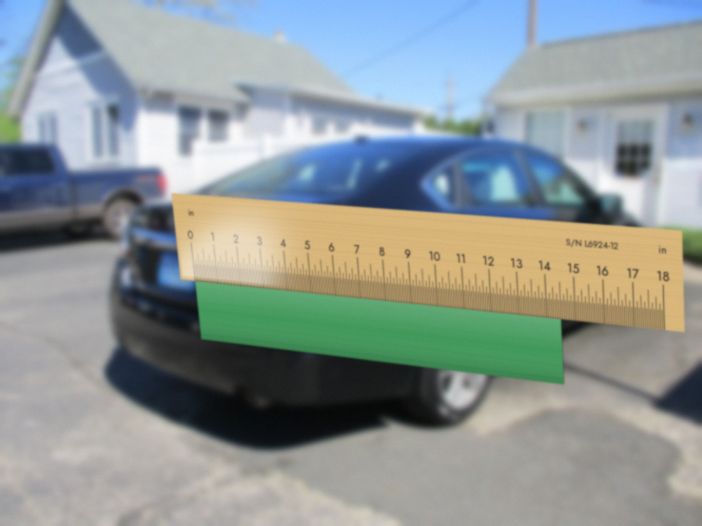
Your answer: 14.5,in
